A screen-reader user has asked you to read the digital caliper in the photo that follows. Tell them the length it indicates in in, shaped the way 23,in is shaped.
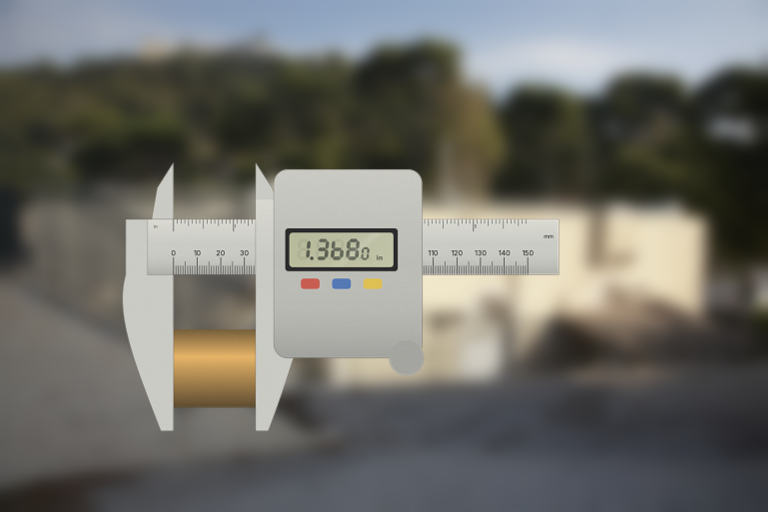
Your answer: 1.3680,in
